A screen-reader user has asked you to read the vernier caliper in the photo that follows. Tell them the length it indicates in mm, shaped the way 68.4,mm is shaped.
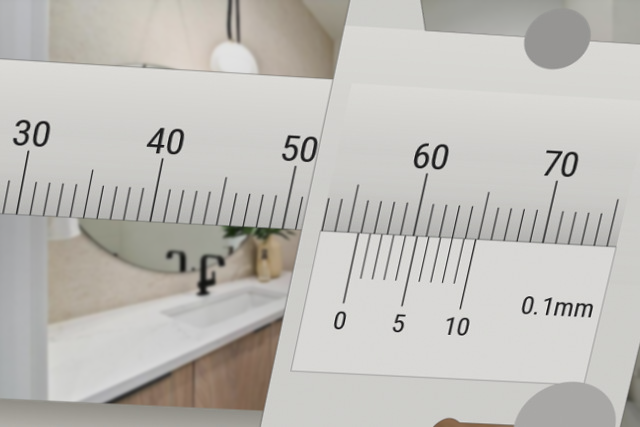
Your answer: 55.8,mm
